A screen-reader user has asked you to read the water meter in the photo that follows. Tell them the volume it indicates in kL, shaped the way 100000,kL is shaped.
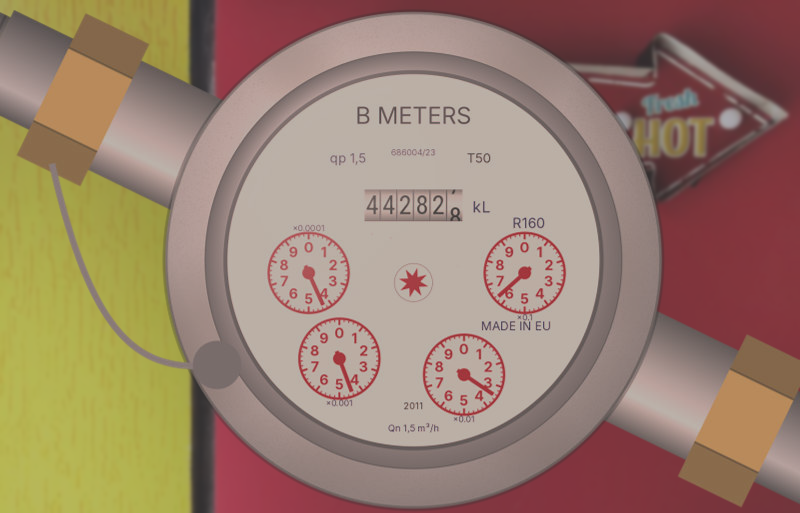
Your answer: 442827.6344,kL
